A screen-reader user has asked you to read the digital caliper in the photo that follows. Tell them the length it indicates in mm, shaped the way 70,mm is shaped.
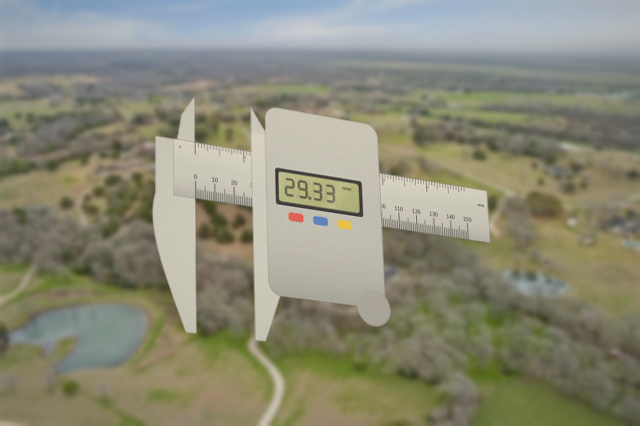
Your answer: 29.33,mm
